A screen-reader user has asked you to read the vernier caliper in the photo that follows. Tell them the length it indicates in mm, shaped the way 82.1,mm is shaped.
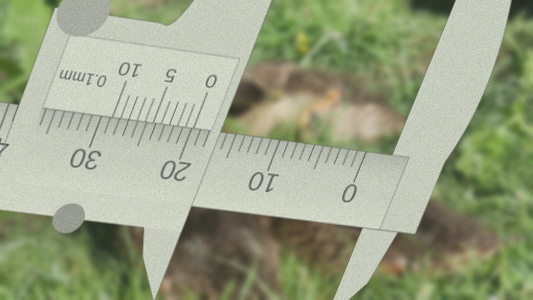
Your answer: 19.8,mm
